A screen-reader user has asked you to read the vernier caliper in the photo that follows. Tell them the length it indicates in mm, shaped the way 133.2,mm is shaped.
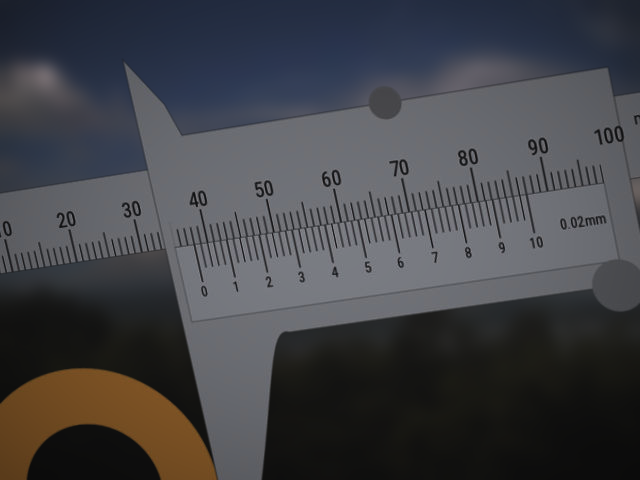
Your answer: 38.0,mm
